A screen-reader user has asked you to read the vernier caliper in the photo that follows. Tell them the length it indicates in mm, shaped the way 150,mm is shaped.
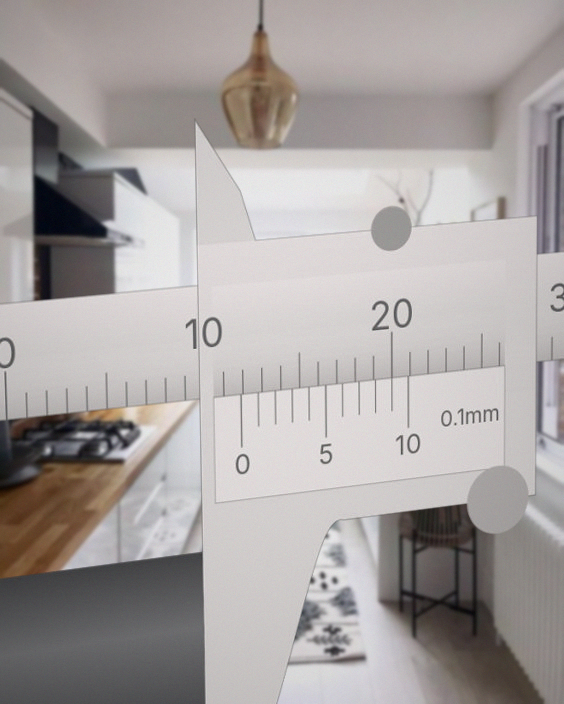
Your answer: 11.9,mm
